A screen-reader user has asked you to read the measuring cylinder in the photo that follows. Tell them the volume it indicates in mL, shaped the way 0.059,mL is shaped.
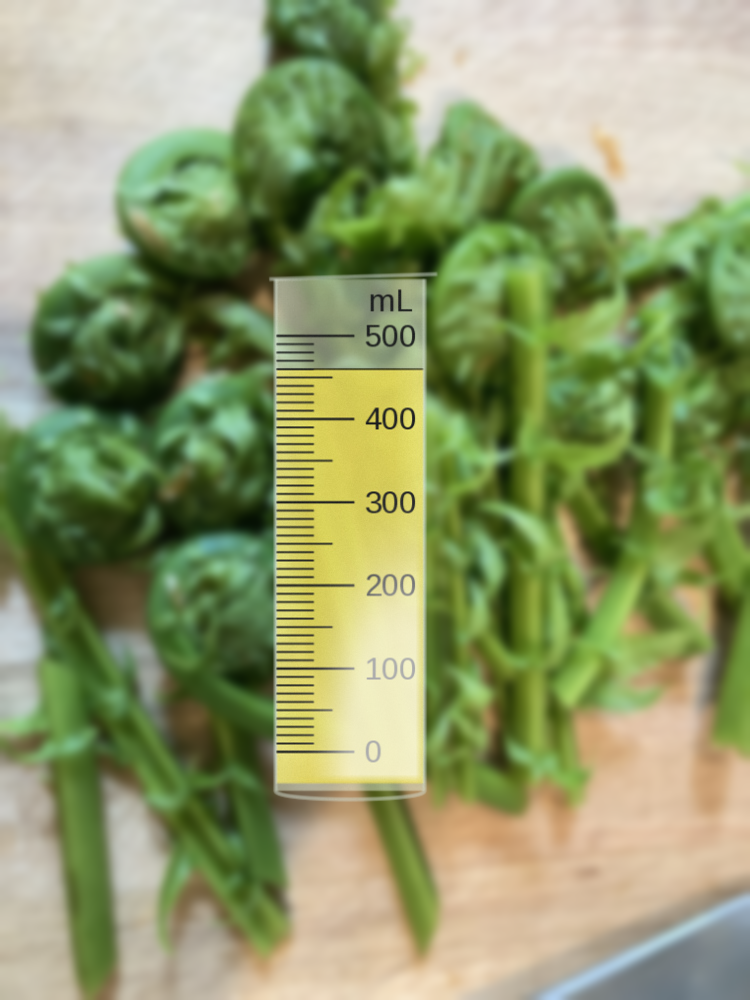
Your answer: 460,mL
